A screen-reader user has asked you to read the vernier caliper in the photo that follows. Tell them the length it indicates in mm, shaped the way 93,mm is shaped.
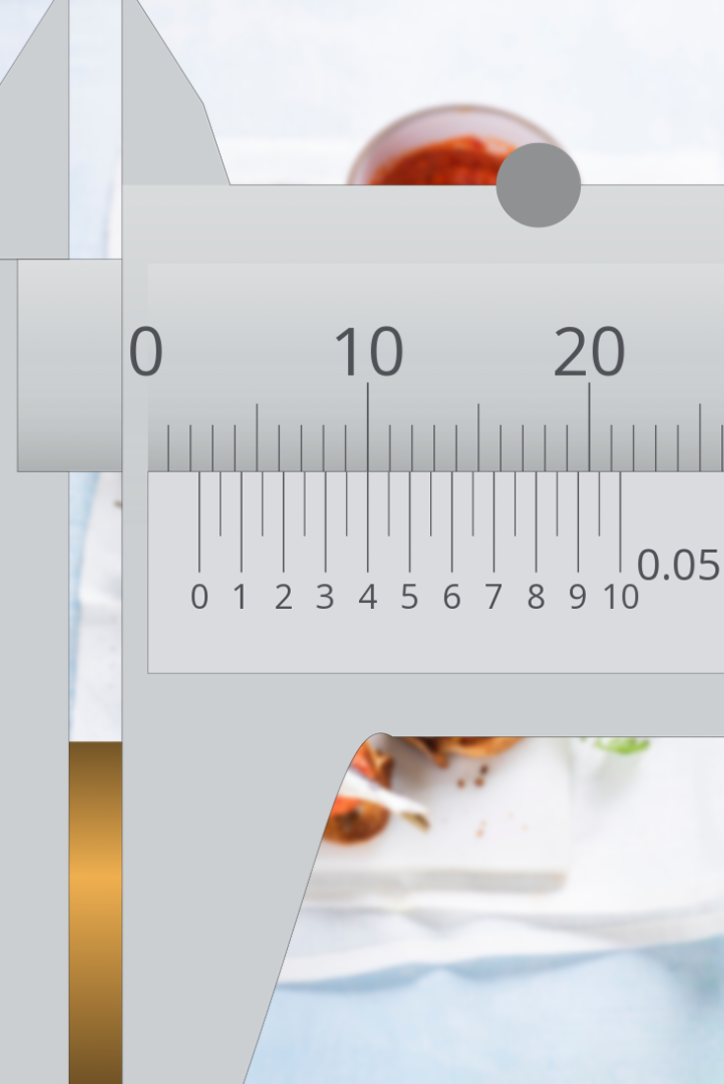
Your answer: 2.4,mm
